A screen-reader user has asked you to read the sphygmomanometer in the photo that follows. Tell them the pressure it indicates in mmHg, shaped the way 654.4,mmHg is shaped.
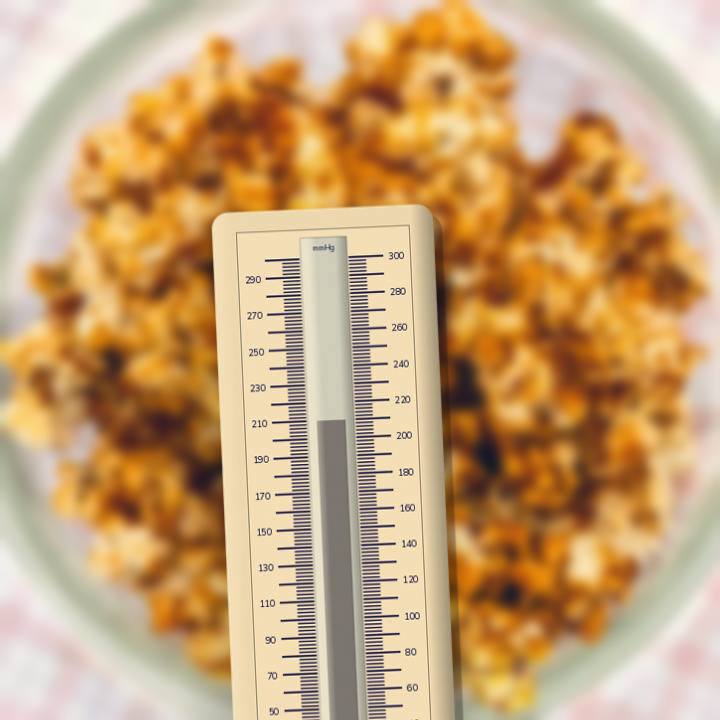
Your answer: 210,mmHg
